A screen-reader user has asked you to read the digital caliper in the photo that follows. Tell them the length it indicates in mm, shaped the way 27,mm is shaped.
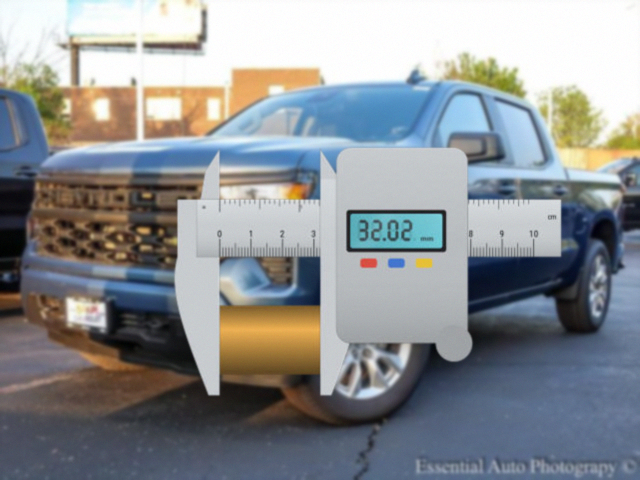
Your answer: 32.02,mm
